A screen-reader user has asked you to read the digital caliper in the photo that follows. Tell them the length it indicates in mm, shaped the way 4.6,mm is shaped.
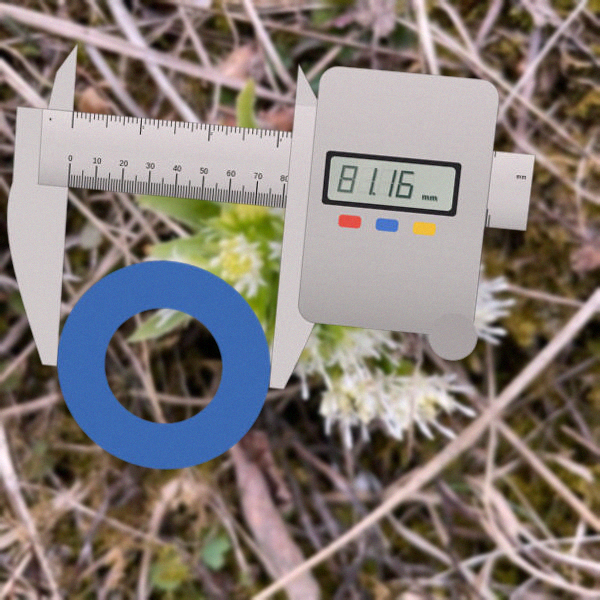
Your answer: 81.16,mm
